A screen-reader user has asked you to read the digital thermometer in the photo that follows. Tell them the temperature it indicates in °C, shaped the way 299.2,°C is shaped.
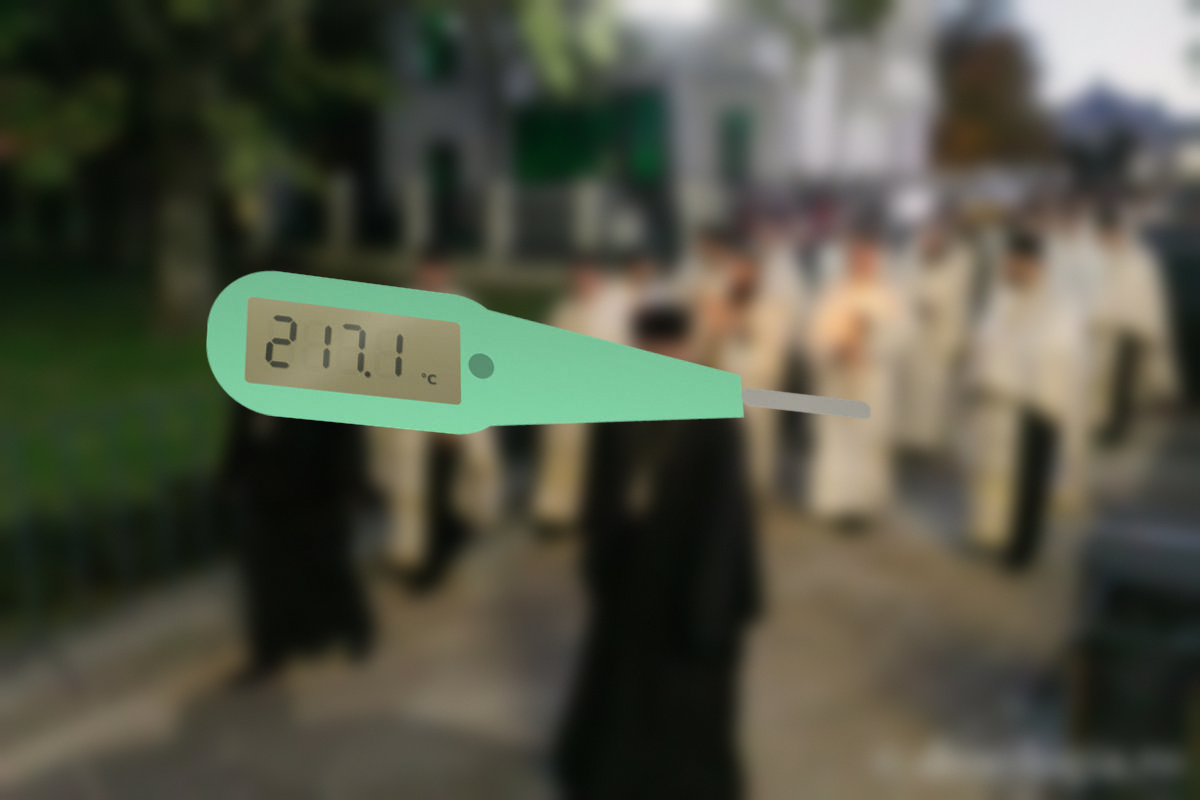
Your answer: 217.1,°C
